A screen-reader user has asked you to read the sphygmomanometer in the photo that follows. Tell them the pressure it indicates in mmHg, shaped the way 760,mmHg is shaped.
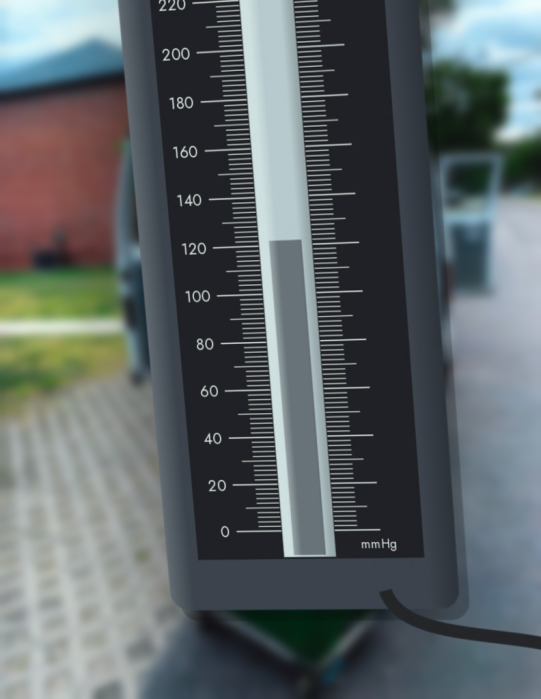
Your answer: 122,mmHg
